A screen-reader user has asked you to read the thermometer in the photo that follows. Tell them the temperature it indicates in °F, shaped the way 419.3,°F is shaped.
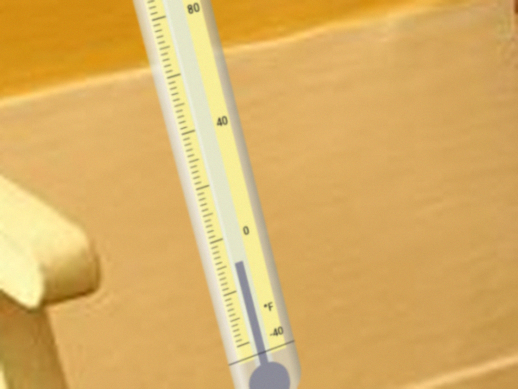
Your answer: -10,°F
